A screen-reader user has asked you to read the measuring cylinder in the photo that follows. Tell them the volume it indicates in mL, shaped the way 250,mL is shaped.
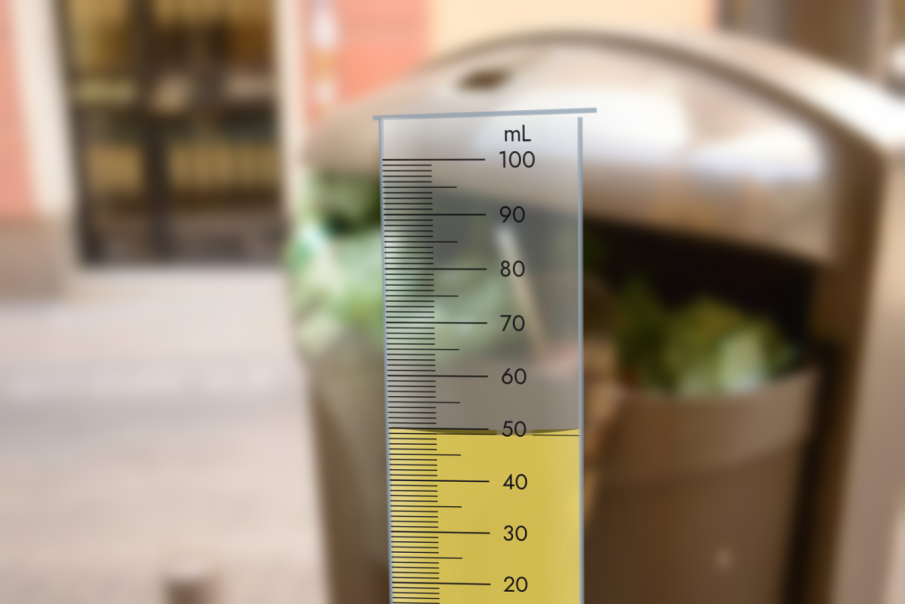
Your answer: 49,mL
